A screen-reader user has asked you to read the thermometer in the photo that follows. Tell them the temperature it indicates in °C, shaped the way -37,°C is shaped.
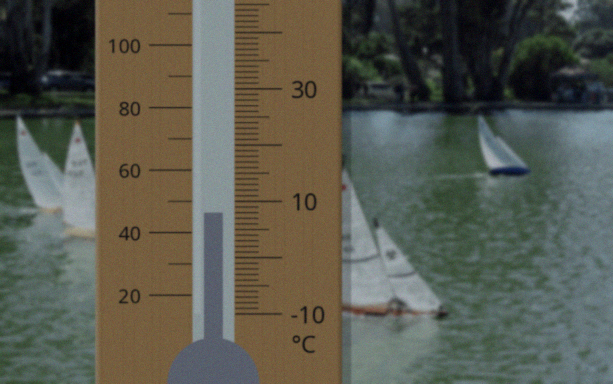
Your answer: 8,°C
